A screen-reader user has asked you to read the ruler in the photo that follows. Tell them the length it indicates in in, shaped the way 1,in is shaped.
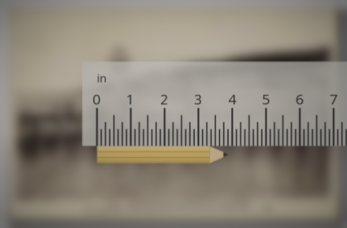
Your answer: 3.875,in
